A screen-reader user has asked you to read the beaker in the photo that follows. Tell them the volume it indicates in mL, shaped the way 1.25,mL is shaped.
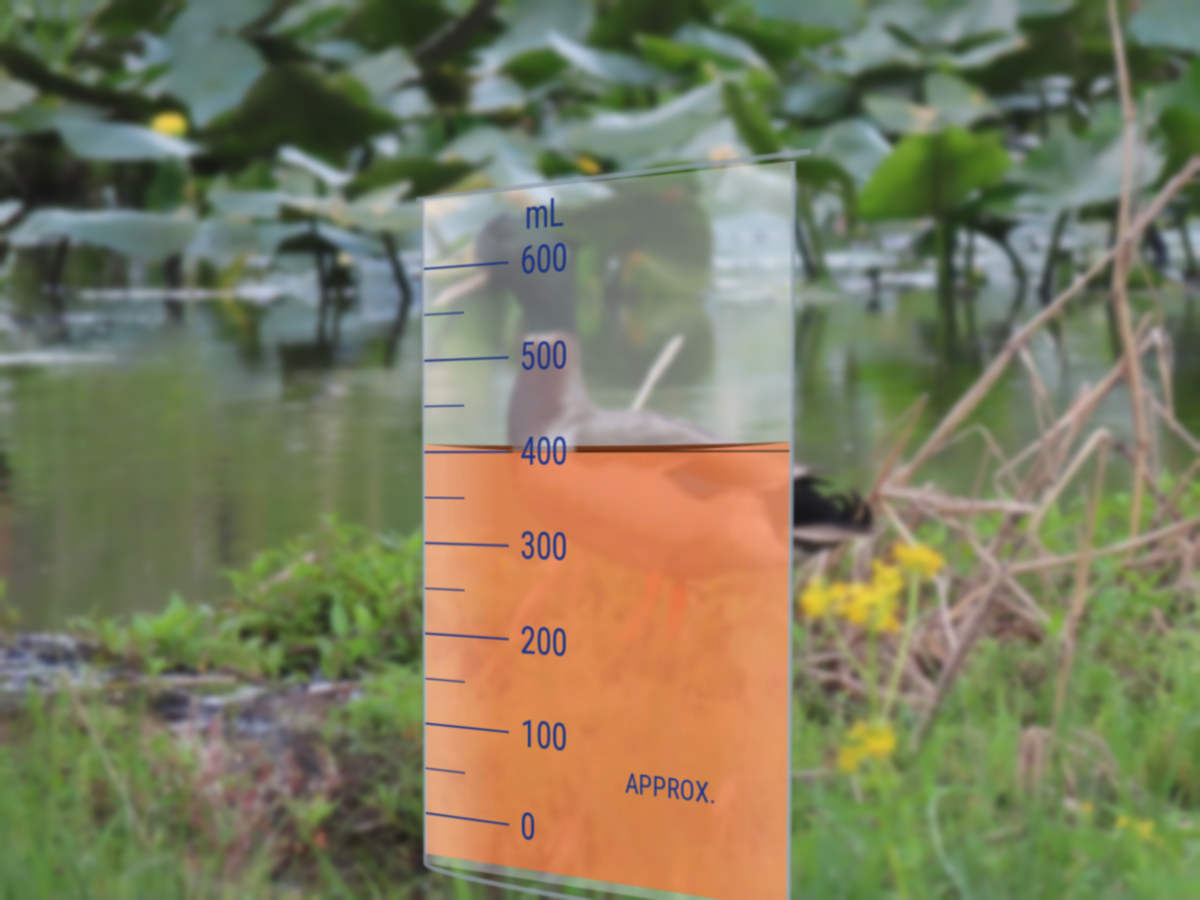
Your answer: 400,mL
